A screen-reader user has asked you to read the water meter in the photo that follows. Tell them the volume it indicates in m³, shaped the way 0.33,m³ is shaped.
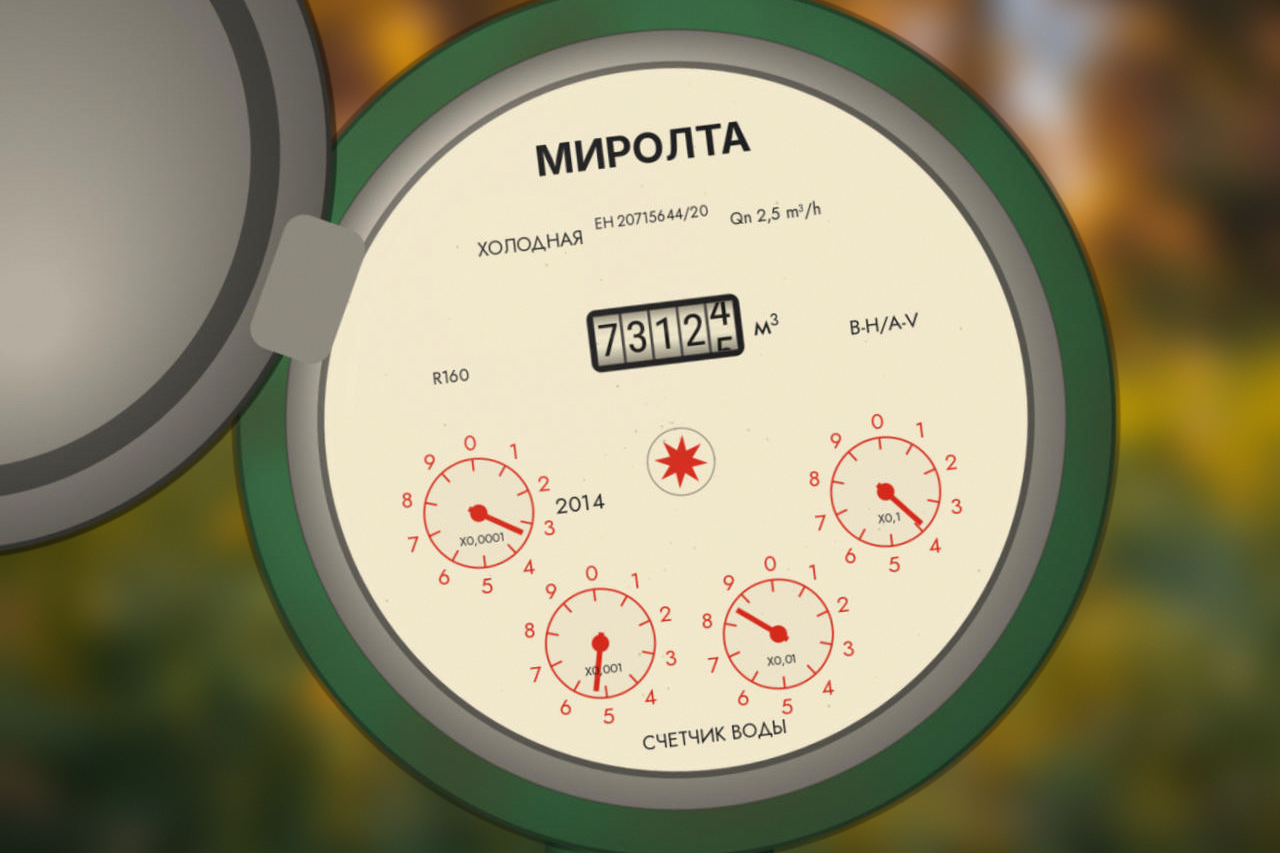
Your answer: 73124.3853,m³
